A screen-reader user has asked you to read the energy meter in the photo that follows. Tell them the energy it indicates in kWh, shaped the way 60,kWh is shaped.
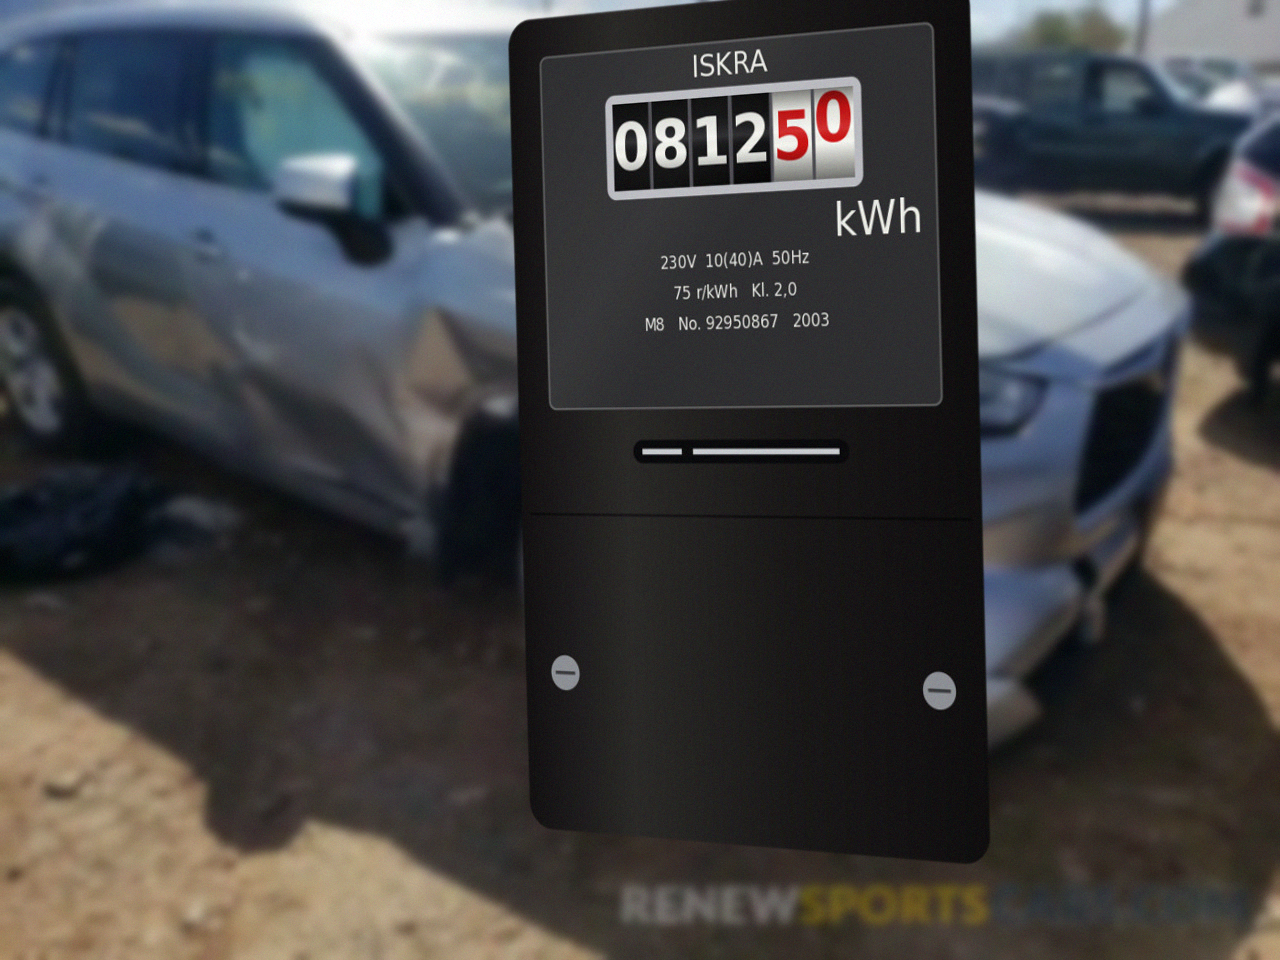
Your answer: 812.50,kWh
